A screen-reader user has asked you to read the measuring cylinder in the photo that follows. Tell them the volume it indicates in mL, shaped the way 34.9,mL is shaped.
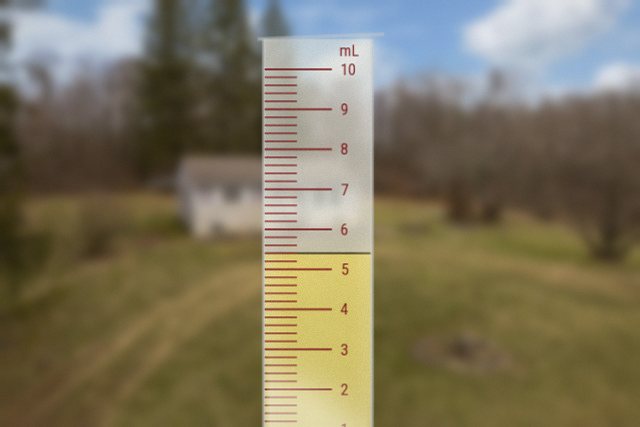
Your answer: 5.4,mL
